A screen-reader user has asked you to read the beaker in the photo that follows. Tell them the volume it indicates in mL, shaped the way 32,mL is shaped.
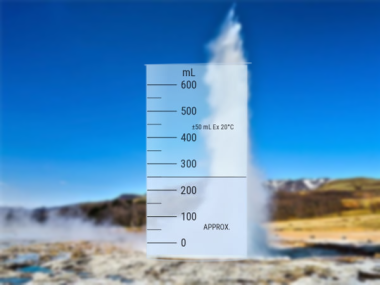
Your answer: 250,mL
